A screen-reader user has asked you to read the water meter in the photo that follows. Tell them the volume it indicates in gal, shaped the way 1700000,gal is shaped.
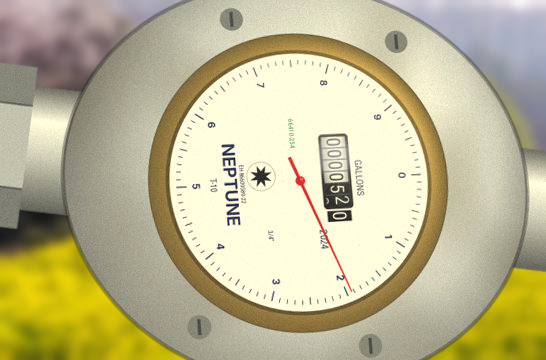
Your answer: 521.9,gal
